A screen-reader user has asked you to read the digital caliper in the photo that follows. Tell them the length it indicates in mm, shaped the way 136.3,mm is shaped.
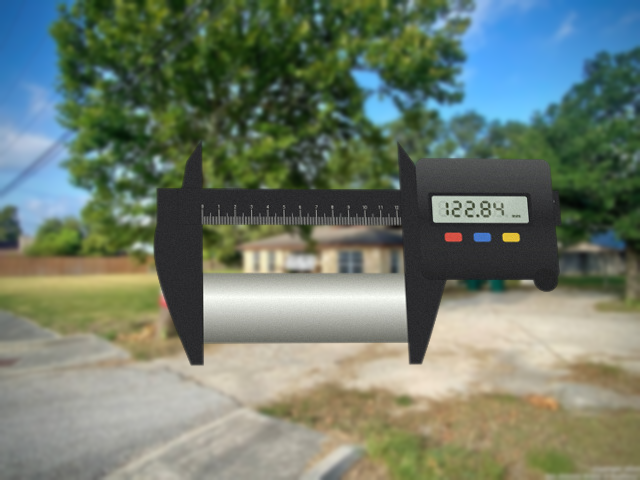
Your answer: 122.84,mm
